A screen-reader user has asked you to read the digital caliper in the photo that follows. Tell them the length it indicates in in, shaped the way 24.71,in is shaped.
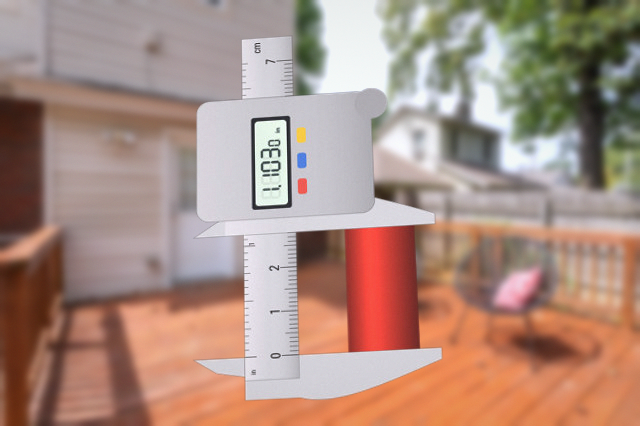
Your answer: 1.1030,in
